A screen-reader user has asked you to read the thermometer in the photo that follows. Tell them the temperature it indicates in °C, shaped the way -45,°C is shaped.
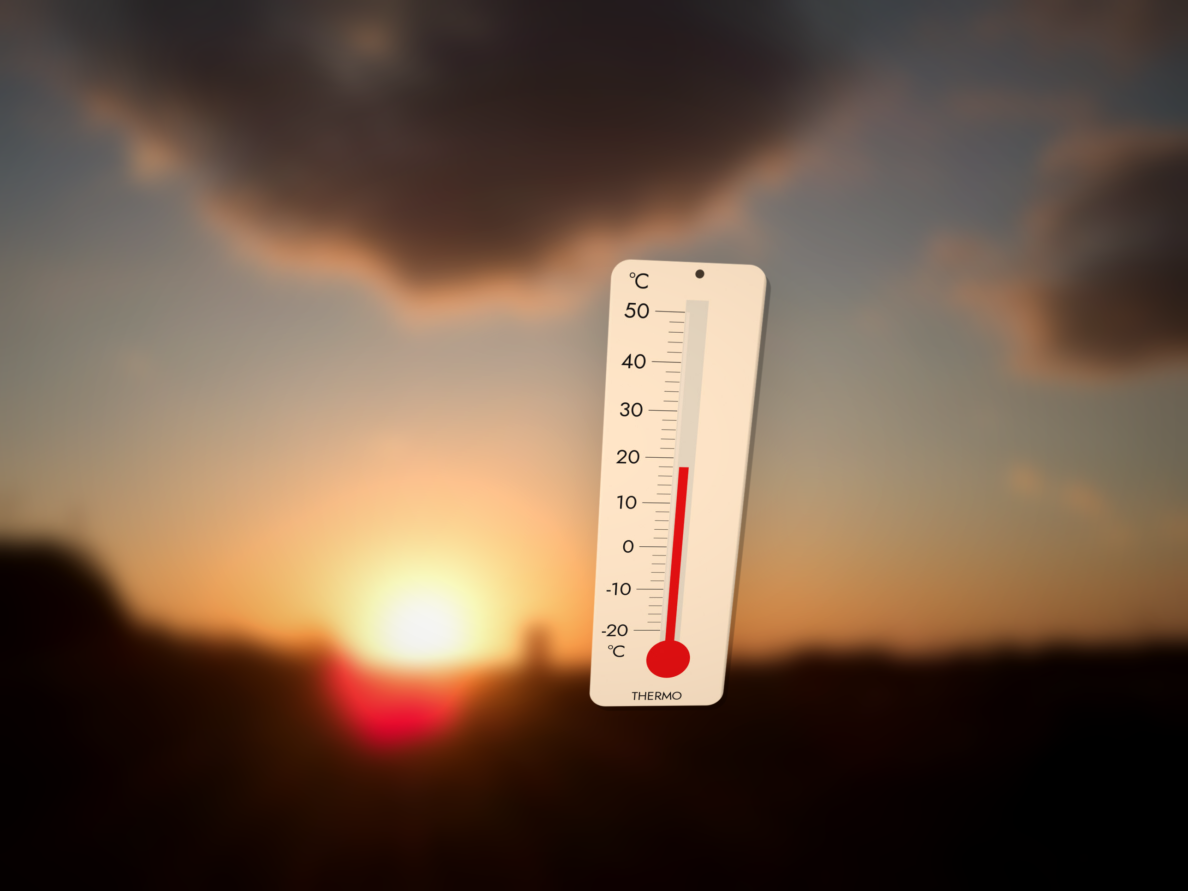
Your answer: 18,°C
